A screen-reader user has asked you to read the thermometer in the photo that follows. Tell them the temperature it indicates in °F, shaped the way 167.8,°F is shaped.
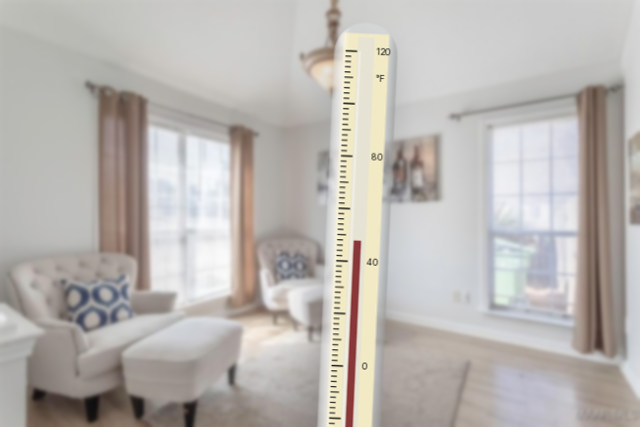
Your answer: 48,°F
